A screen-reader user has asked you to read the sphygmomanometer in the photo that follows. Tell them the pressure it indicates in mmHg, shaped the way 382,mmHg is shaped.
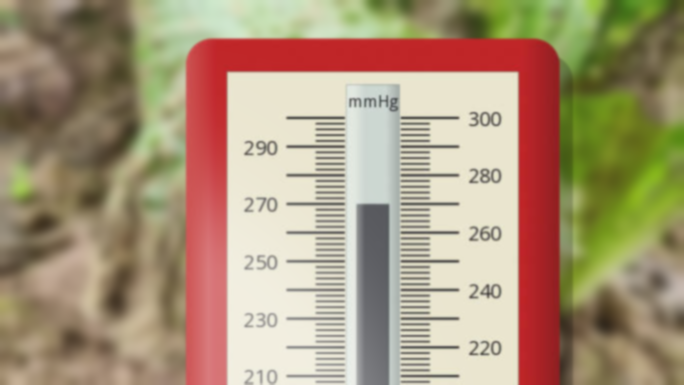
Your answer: 270,mmHg
